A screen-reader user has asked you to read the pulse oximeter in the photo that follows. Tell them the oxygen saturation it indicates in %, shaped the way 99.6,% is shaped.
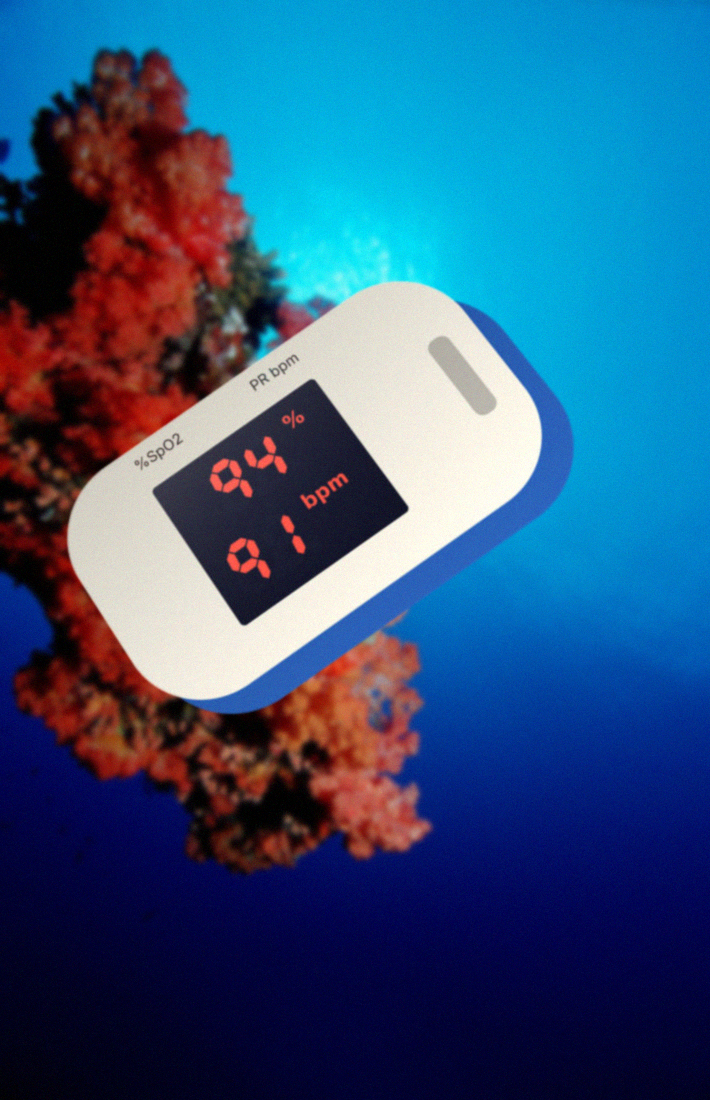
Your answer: 94,%
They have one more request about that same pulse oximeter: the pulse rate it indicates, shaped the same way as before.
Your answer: 91,bpm
